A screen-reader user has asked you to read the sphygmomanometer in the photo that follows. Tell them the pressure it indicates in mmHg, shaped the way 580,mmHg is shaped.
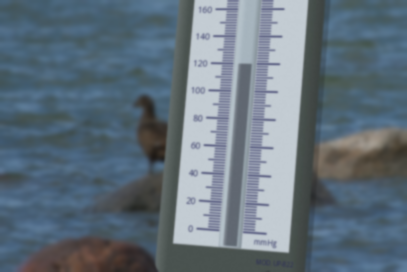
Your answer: 120,mmHg
